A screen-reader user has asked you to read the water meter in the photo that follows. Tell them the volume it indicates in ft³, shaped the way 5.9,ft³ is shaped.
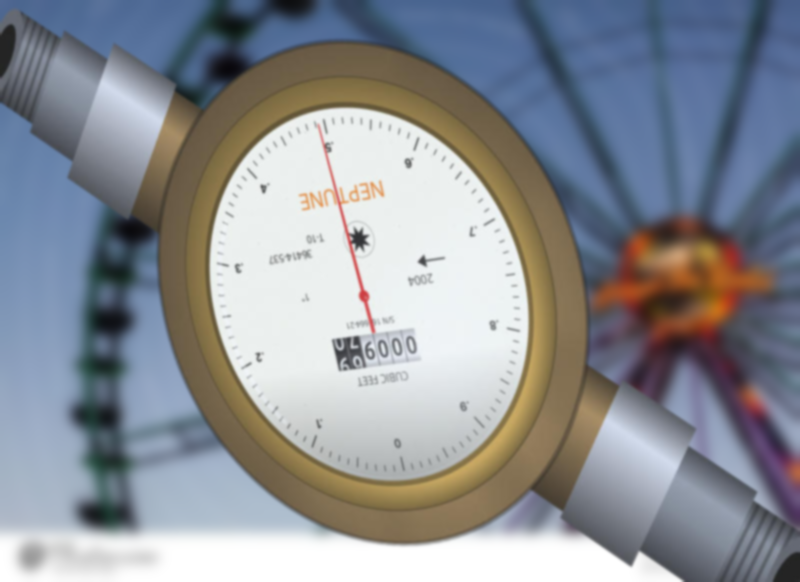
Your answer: 969.49,ft³
